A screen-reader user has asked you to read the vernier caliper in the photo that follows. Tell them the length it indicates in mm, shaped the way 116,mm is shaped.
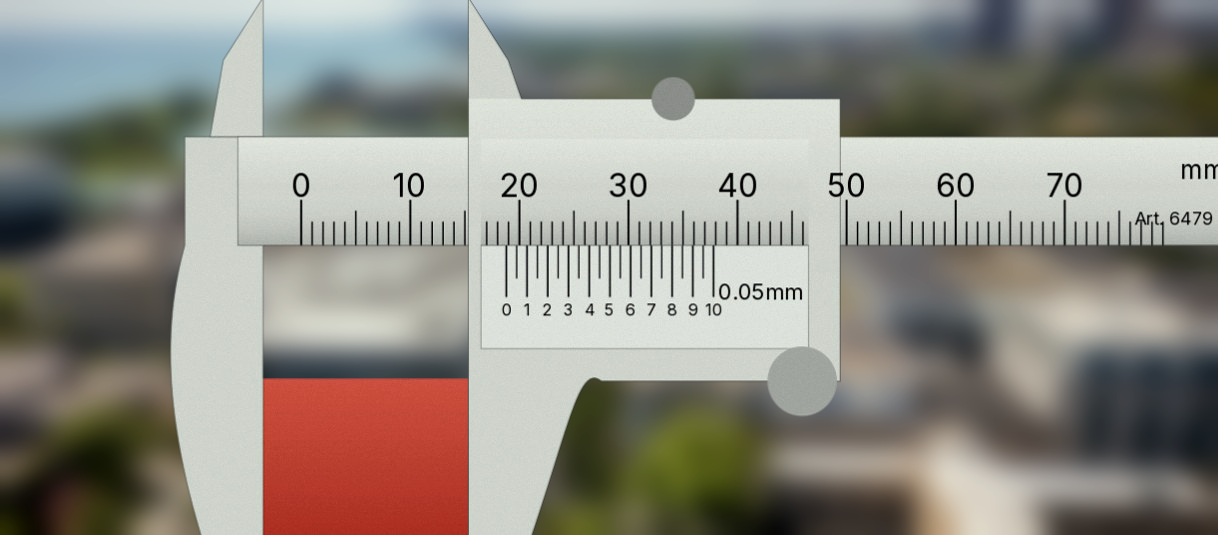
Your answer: 18.8,mm
